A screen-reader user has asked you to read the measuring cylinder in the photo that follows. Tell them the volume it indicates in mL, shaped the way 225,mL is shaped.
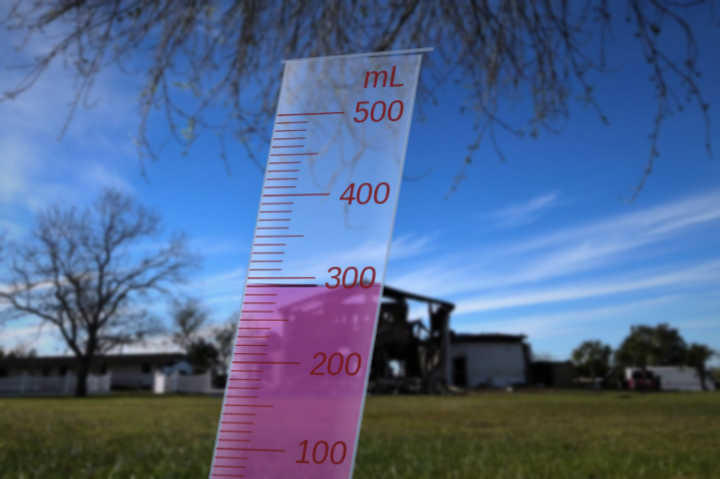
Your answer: 290,mL
